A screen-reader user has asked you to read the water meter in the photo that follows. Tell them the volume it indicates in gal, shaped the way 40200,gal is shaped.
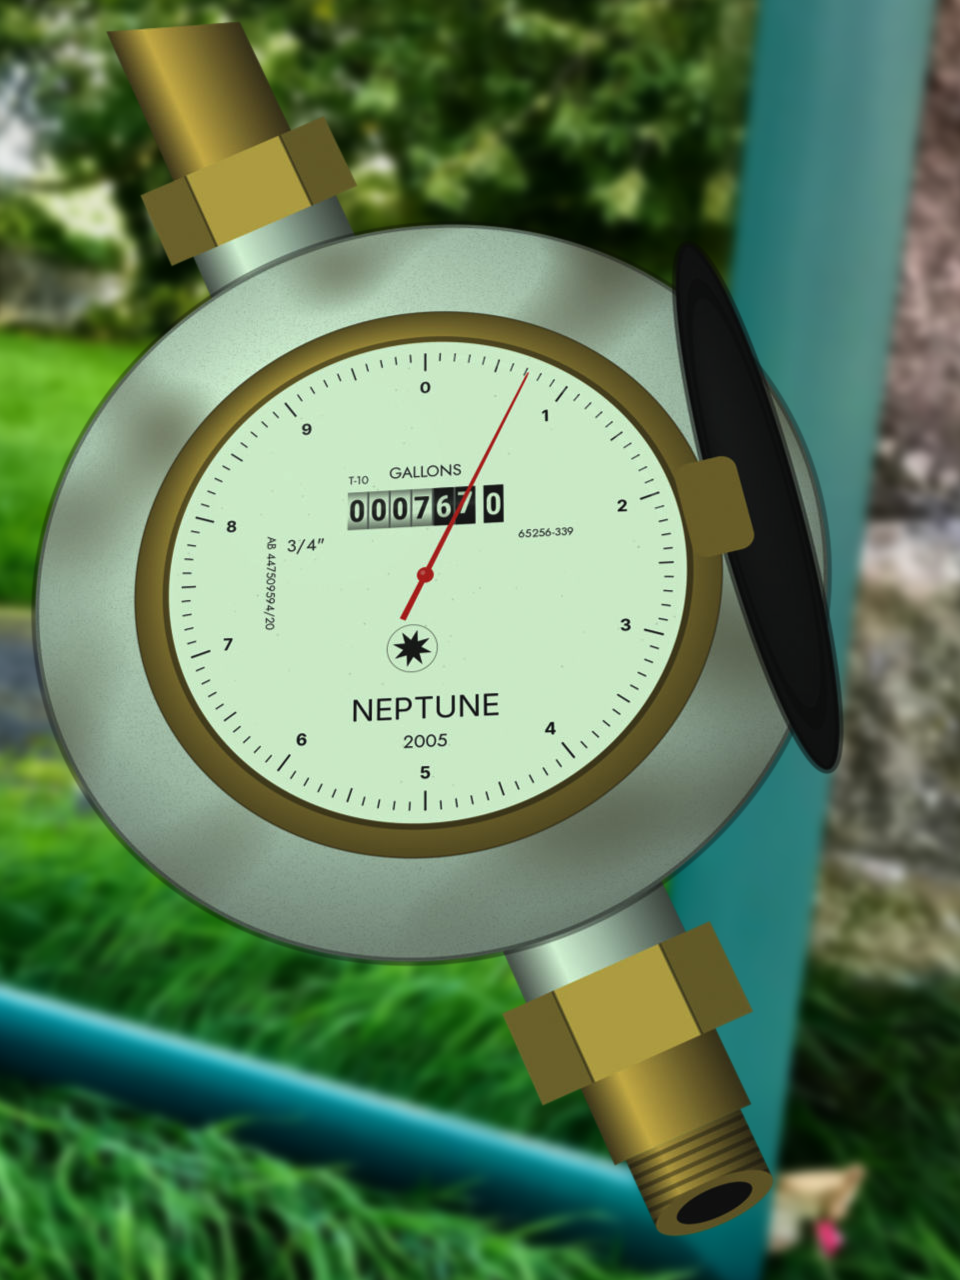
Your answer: 7670.7,gal
